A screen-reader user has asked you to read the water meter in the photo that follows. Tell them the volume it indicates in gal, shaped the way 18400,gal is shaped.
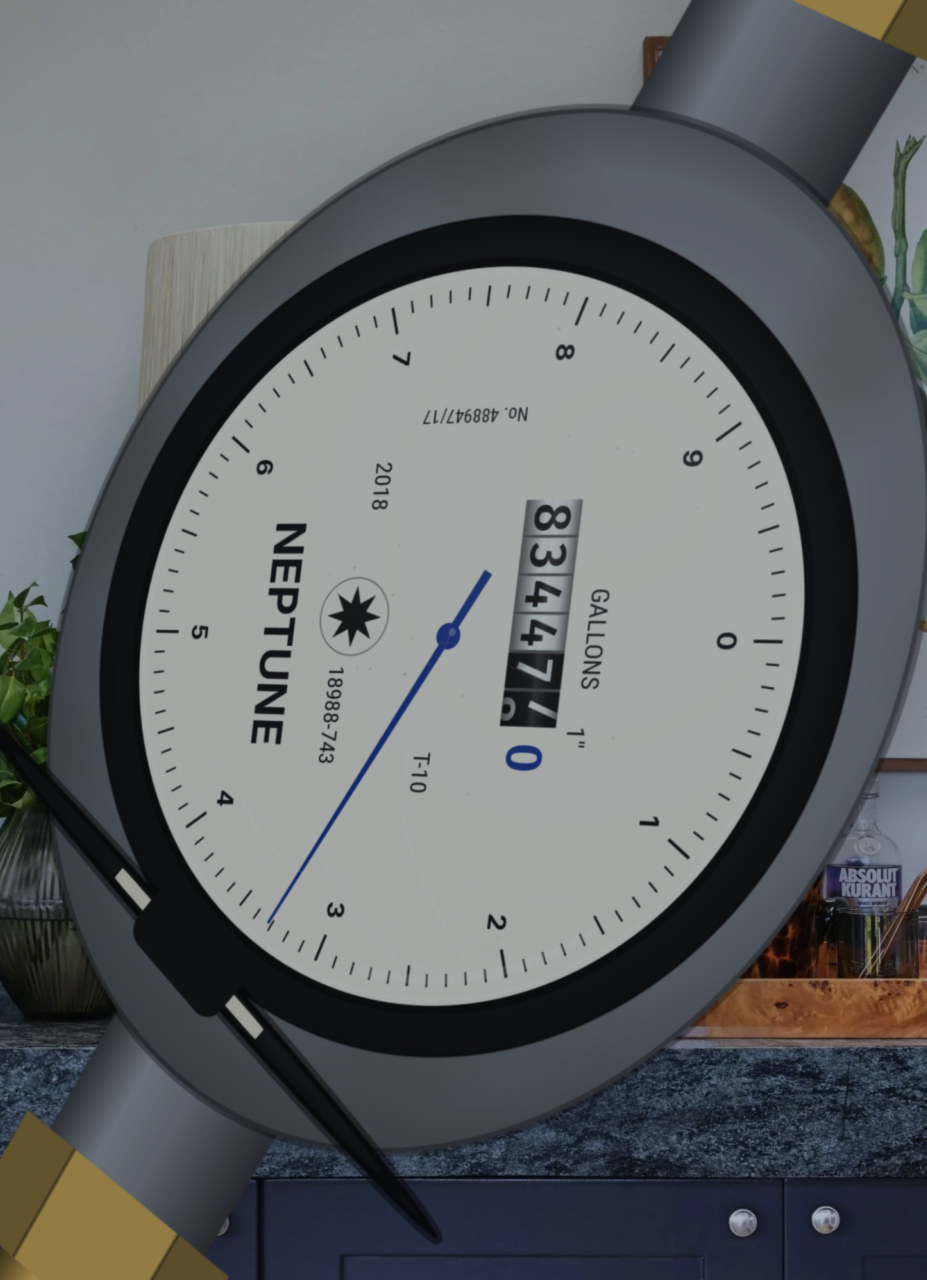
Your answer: 8344773.3,gal
